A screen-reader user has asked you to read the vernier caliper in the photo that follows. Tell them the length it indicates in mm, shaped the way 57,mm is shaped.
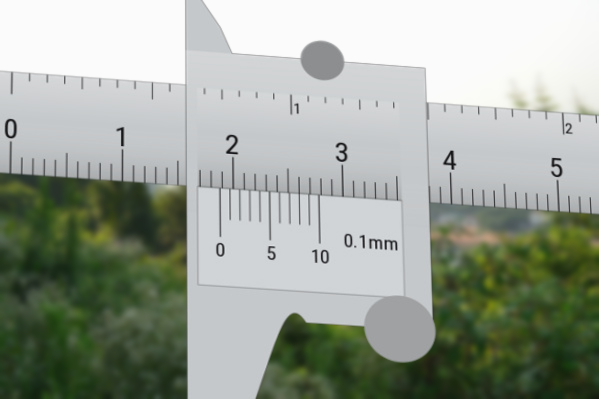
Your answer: 18.8,mm
